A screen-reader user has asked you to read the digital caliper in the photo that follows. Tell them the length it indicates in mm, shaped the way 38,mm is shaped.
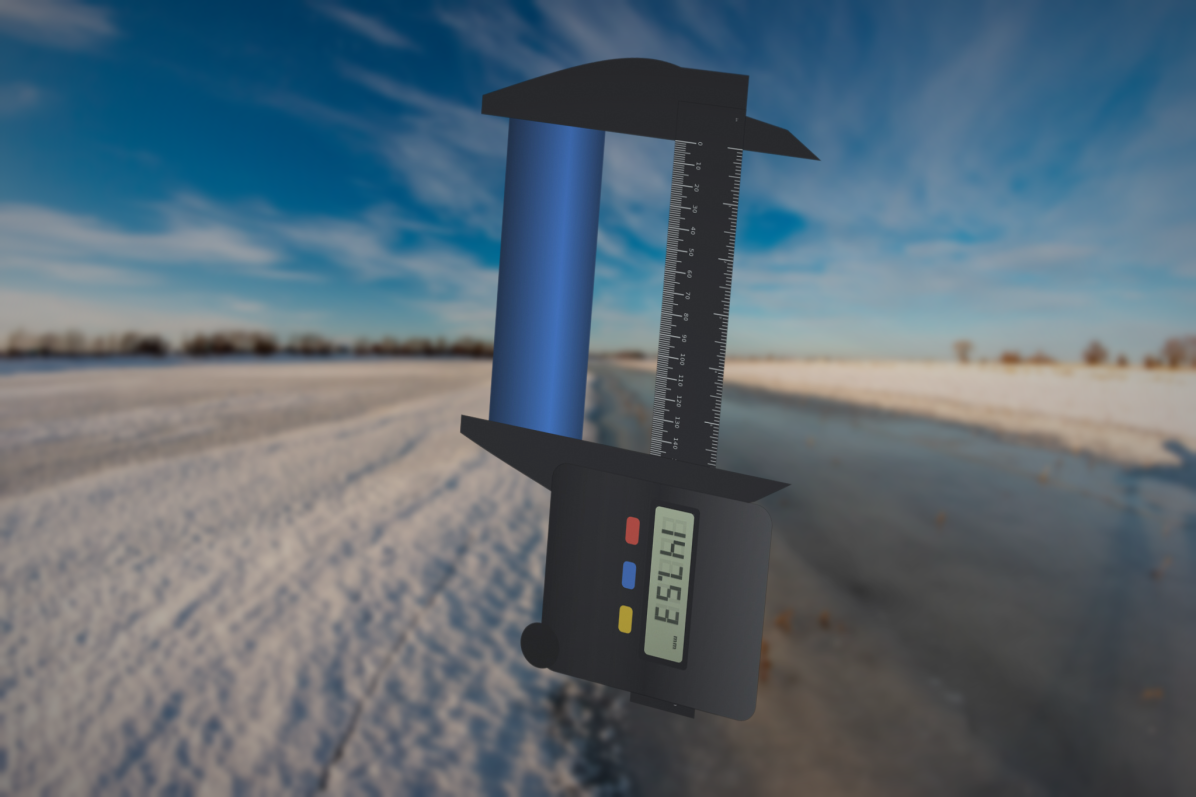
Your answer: 147.53,mm
